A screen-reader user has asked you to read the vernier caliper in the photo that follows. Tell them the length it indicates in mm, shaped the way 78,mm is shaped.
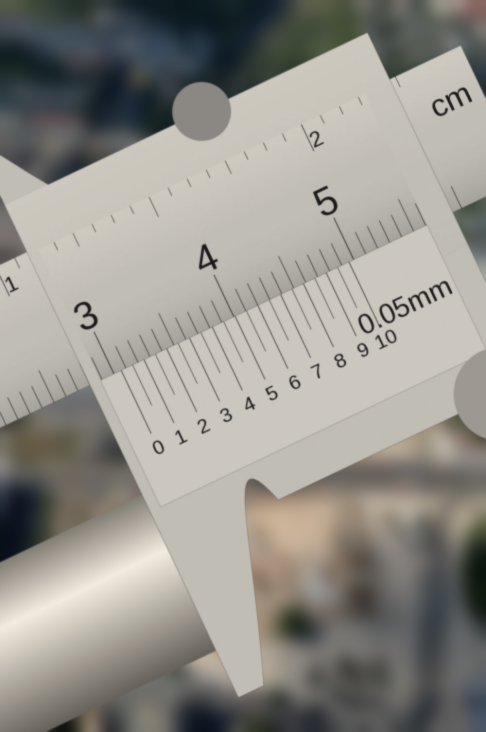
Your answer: 30.6,mm
